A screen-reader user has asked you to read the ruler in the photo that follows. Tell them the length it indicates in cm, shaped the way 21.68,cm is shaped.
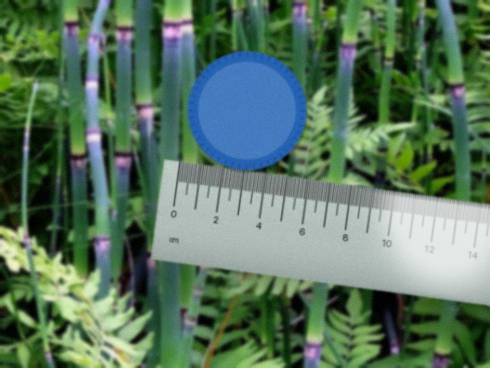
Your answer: 5.5,cm
